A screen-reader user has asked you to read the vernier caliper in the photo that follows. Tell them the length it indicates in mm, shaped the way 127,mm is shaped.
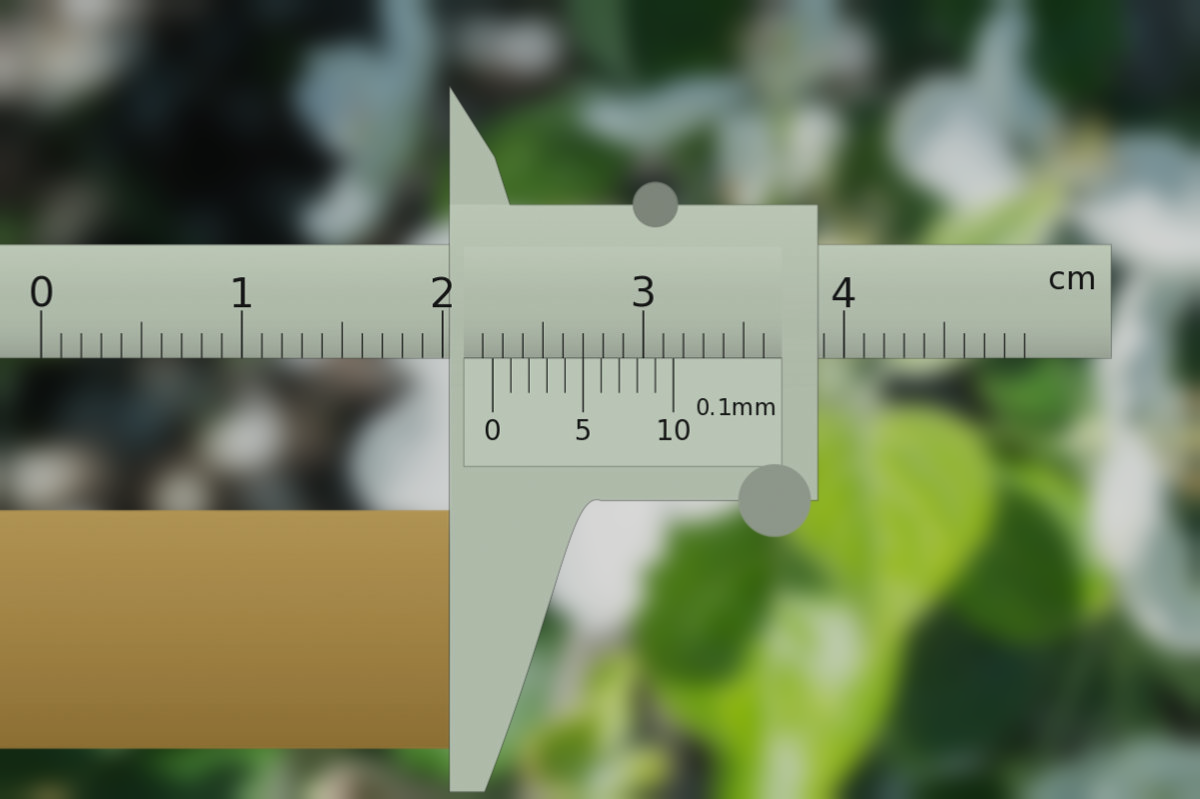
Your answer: 22.5,mm
